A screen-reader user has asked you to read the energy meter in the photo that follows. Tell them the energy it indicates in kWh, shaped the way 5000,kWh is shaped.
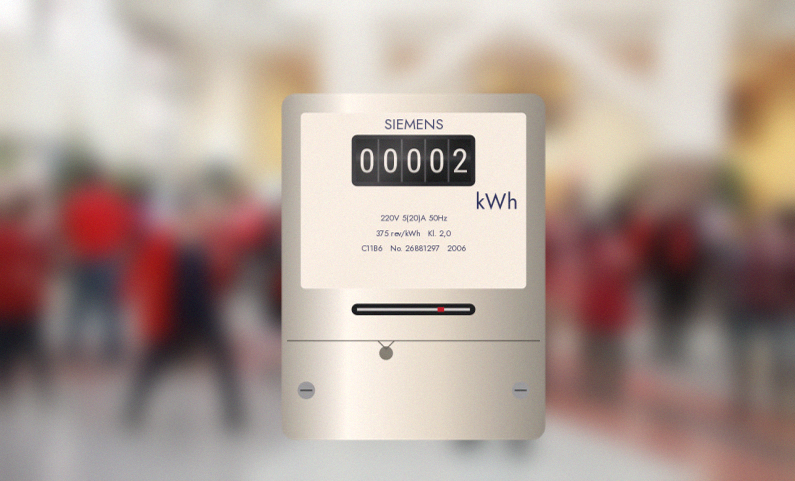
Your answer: 2,kWh
